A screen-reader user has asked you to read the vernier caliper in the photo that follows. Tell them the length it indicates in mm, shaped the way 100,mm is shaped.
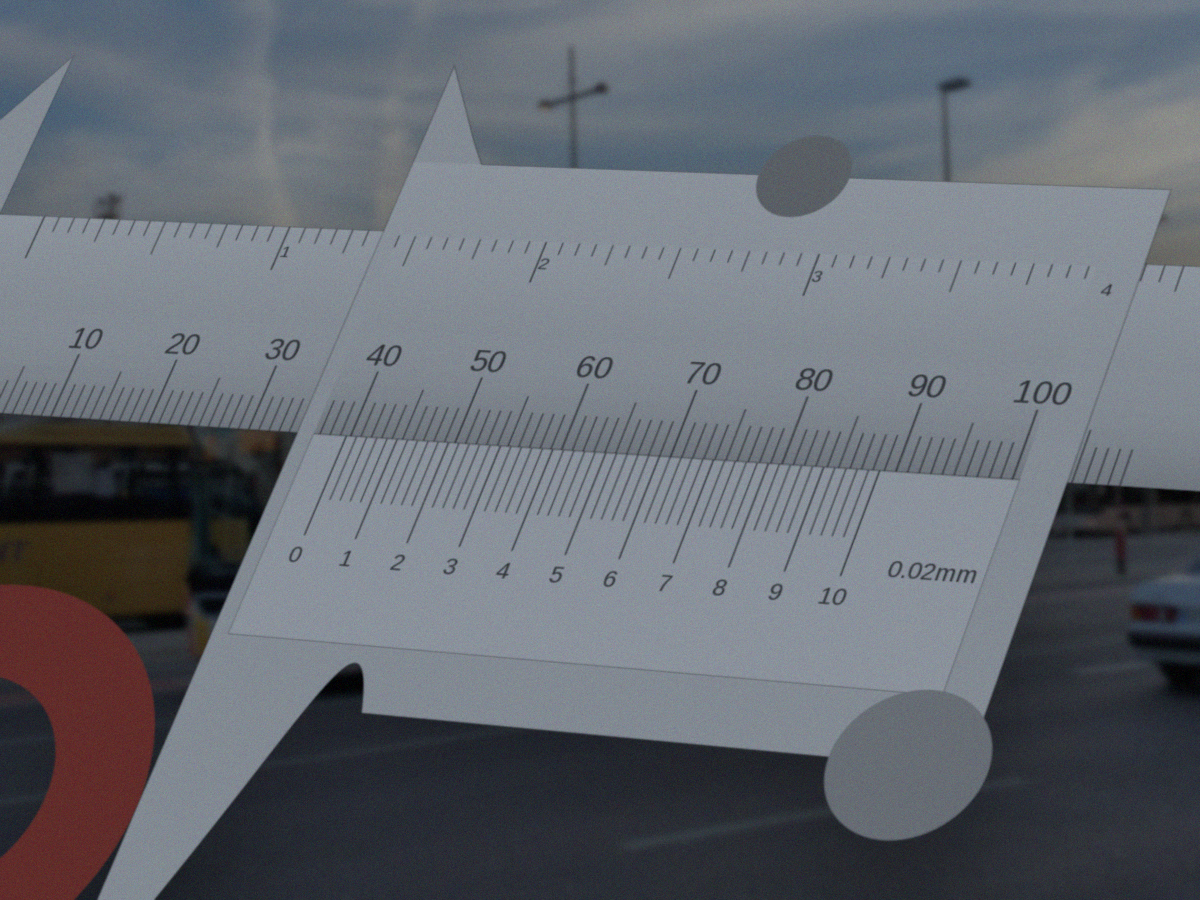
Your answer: 39.6,mm
